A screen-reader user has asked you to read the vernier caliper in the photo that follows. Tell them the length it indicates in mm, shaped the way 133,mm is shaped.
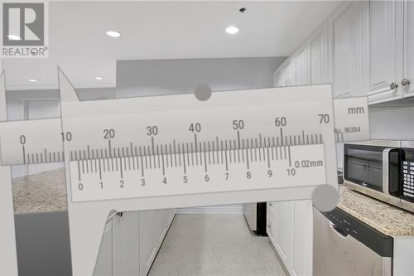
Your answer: 12.5,mm
